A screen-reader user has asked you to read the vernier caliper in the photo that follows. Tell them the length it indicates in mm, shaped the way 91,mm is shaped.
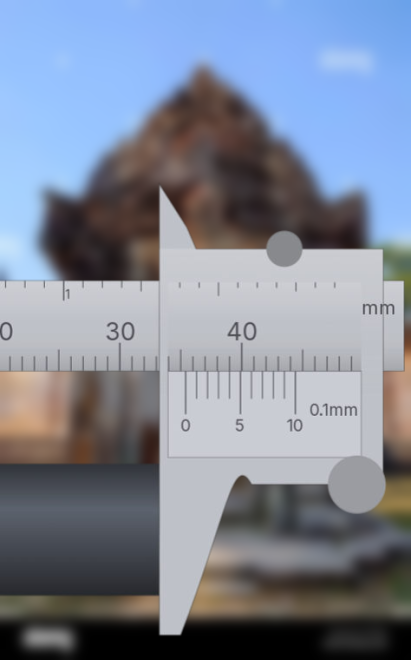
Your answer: 35.4,mm
